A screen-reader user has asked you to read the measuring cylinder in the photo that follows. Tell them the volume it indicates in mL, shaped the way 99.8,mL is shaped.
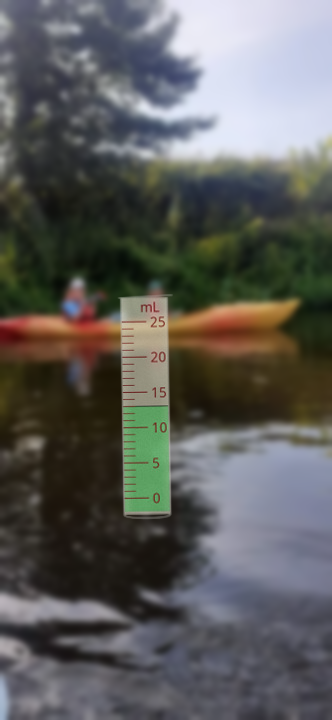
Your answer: 13,mL
